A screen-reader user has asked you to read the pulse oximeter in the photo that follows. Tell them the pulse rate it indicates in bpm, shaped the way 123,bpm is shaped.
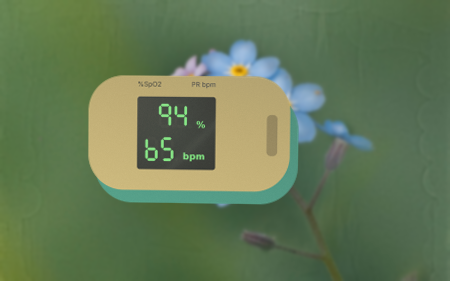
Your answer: 65,bpm
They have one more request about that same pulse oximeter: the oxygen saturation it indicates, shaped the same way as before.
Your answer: 94,%
